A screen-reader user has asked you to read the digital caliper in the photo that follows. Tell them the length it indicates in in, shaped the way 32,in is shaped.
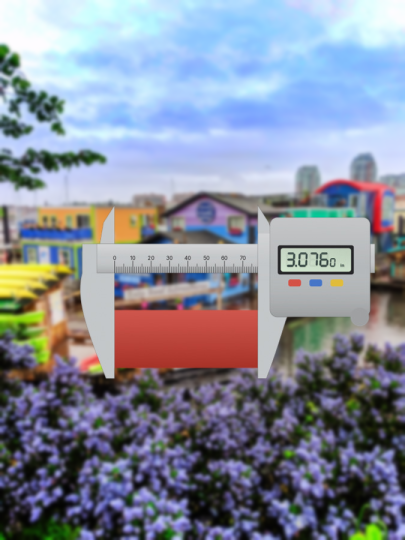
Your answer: 3.0760,in
